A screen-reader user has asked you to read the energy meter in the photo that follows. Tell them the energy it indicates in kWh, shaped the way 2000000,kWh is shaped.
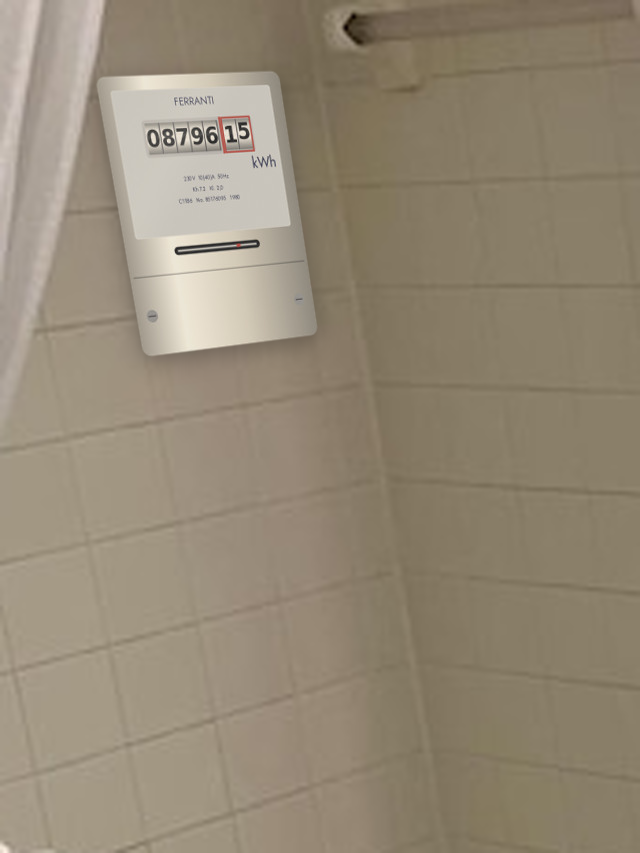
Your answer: 8796.15,kWh
